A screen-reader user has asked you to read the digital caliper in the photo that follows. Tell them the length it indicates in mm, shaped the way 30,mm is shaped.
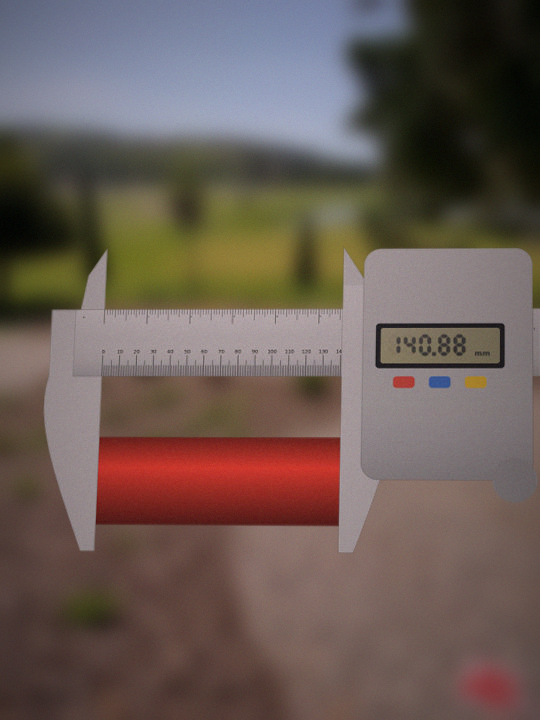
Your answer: 140.88,mm
